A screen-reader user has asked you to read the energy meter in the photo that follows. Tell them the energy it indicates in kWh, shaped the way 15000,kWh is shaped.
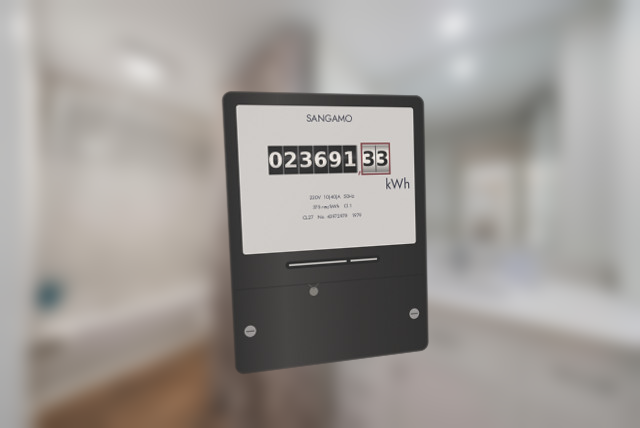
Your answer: 23691.33,kWh
